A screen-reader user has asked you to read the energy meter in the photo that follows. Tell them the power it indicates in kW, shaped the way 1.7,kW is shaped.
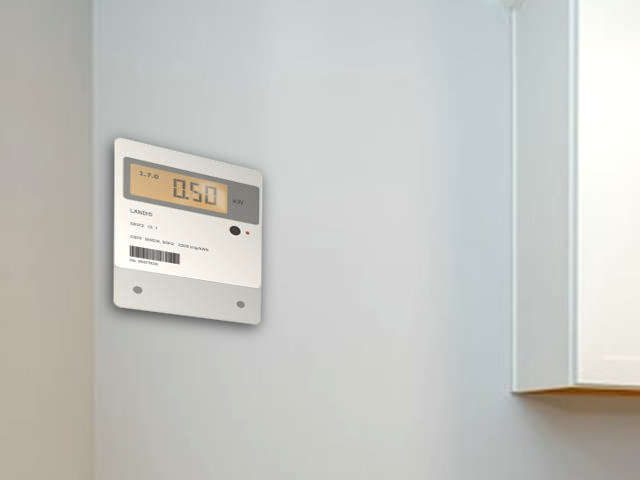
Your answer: 0.50,kW
